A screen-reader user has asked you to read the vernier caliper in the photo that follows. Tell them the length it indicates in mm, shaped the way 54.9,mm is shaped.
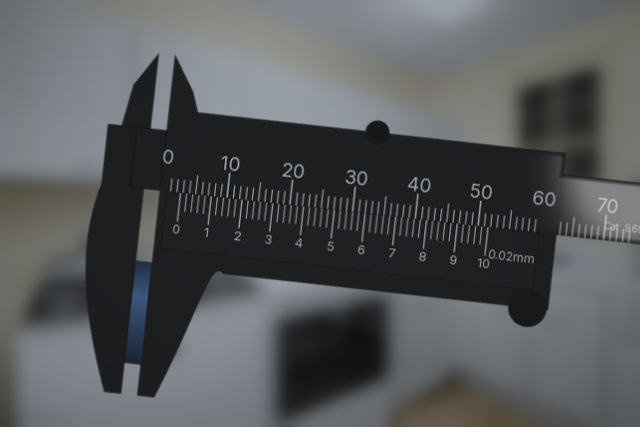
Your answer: 2.6,mm
